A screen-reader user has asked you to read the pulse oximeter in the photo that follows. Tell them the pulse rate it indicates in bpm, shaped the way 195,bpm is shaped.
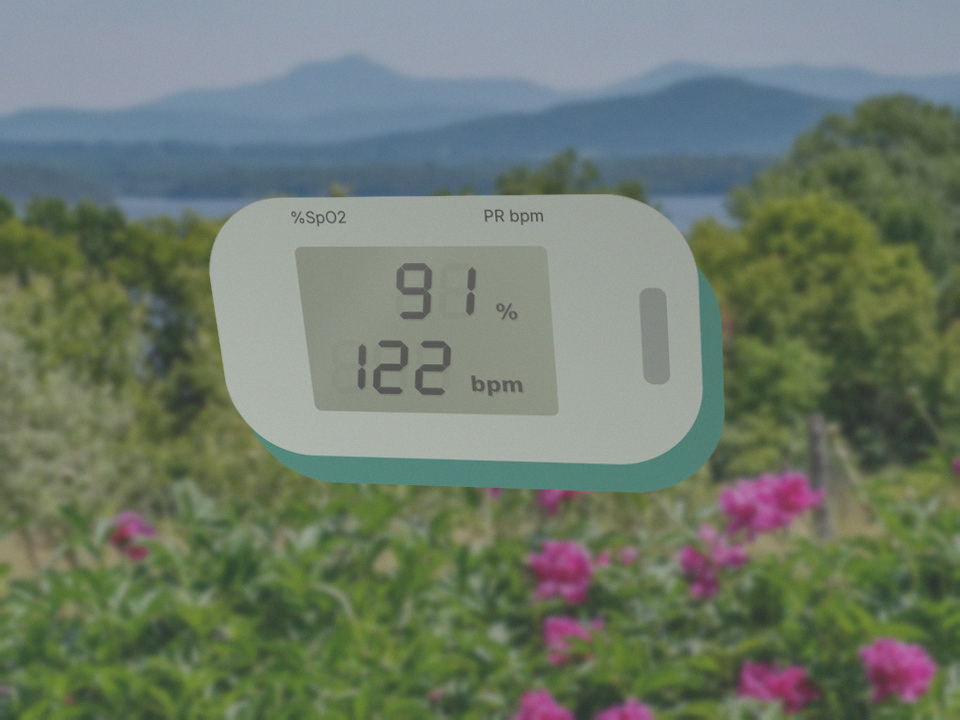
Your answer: 122,bpm
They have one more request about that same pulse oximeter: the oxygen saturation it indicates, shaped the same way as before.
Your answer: 91,%
